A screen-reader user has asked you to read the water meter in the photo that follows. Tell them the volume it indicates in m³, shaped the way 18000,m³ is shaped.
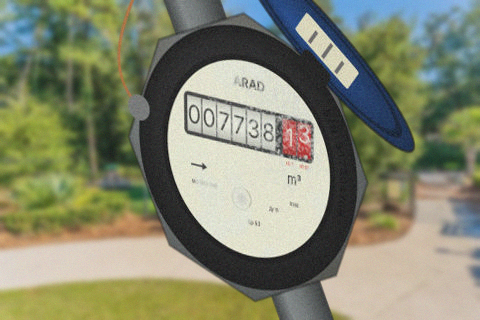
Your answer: 7738.13,m³
